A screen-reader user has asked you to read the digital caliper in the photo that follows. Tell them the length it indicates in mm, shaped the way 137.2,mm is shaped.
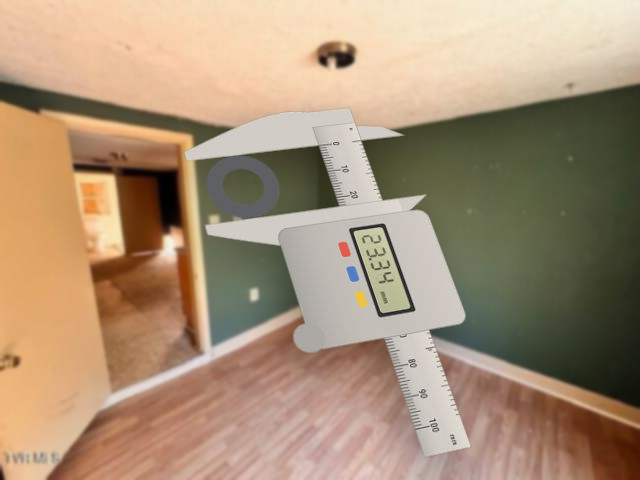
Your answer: 23.34,mm
